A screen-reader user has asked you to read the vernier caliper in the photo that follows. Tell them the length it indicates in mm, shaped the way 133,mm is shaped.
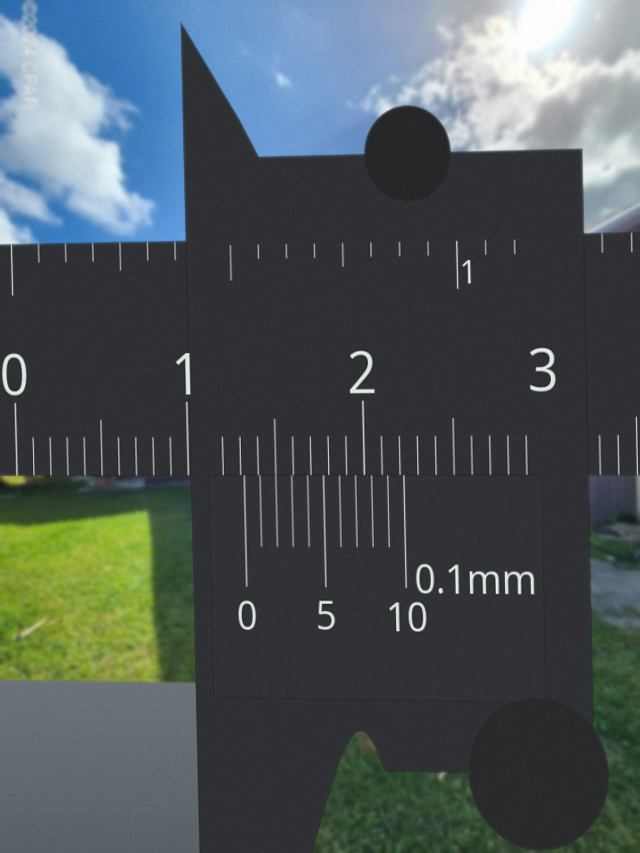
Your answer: 13.2,mm
